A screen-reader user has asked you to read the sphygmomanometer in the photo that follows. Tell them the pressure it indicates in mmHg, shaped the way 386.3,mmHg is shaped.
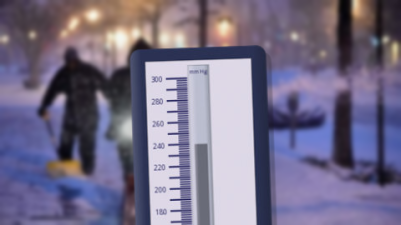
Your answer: 240,mmHg
